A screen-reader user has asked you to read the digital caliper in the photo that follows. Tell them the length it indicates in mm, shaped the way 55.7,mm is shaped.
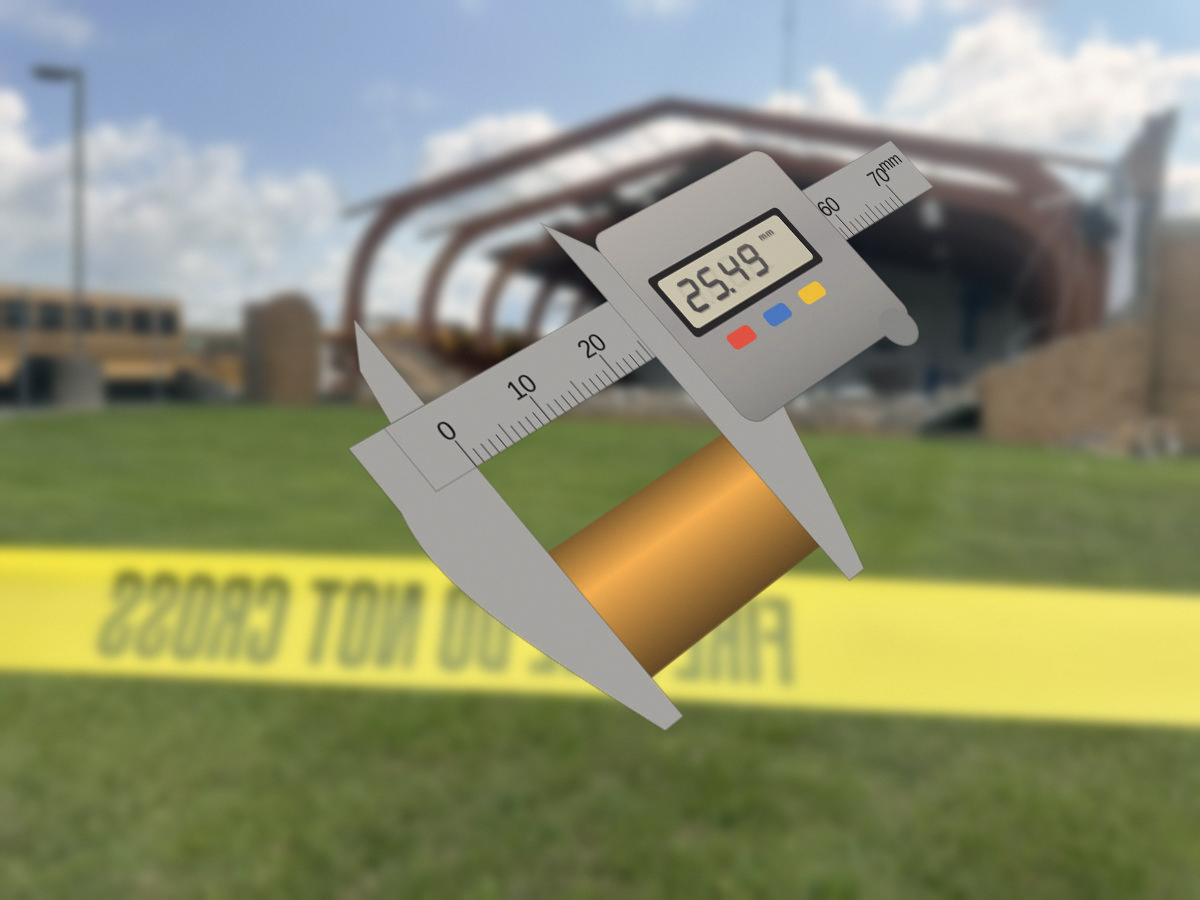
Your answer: 25.49,mm
